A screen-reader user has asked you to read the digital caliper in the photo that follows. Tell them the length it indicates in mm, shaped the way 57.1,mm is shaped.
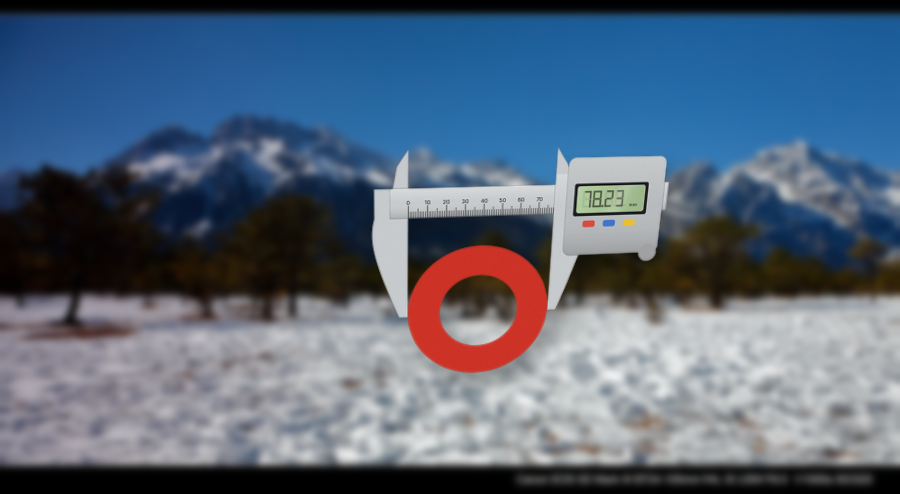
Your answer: 78.23,mm
